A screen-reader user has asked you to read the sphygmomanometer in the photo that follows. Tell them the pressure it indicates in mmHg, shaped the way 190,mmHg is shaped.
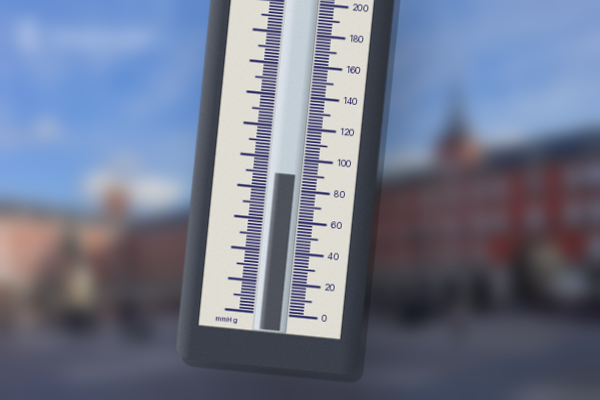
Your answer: 90,mmHg
